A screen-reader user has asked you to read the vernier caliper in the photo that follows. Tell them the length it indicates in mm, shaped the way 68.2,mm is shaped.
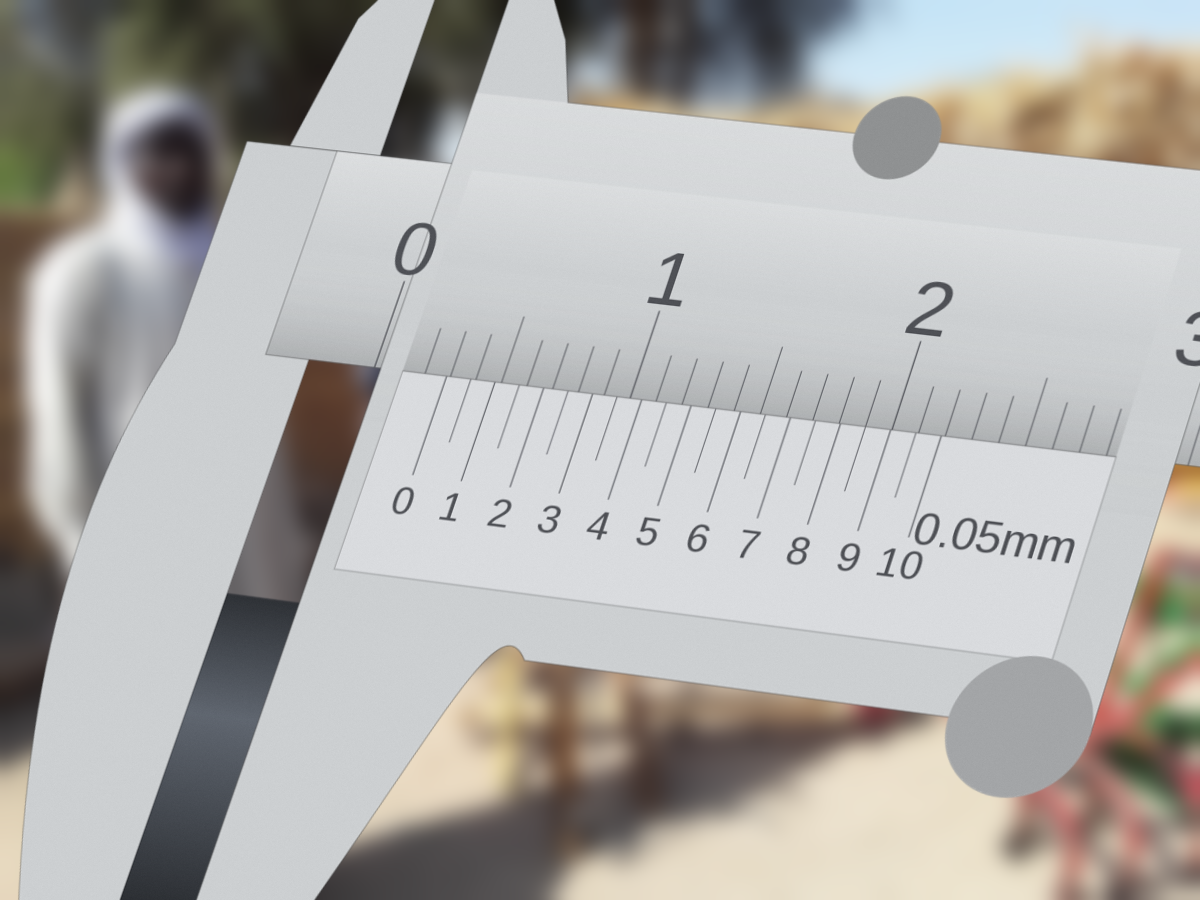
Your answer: 2.85,mm
